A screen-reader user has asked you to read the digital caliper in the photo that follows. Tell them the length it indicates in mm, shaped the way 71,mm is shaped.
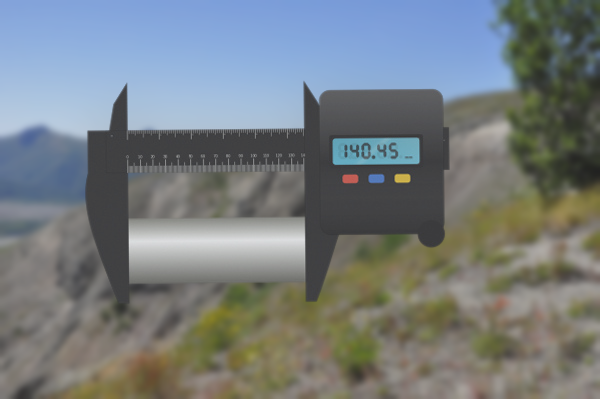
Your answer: 140.45,mm
